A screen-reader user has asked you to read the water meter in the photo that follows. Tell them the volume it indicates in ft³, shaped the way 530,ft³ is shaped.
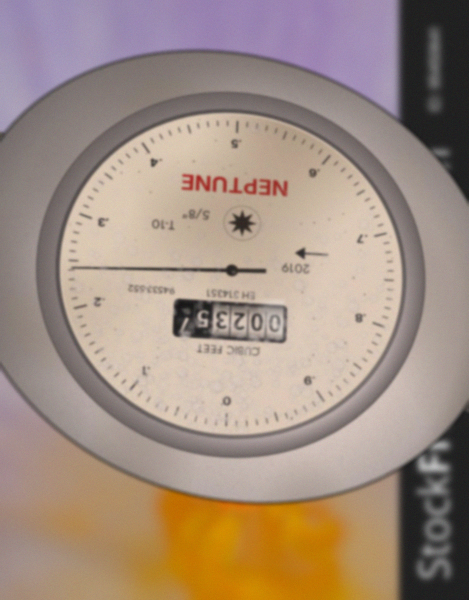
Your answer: 2357.24,ft³
